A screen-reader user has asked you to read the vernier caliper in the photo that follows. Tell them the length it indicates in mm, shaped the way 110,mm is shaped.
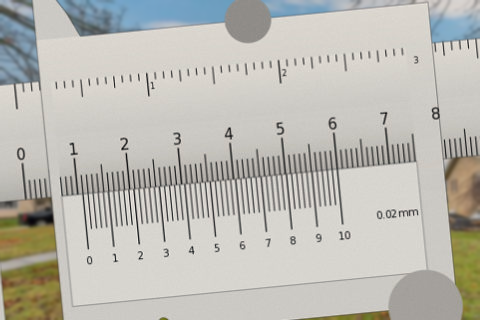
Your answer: 11.0,mm
